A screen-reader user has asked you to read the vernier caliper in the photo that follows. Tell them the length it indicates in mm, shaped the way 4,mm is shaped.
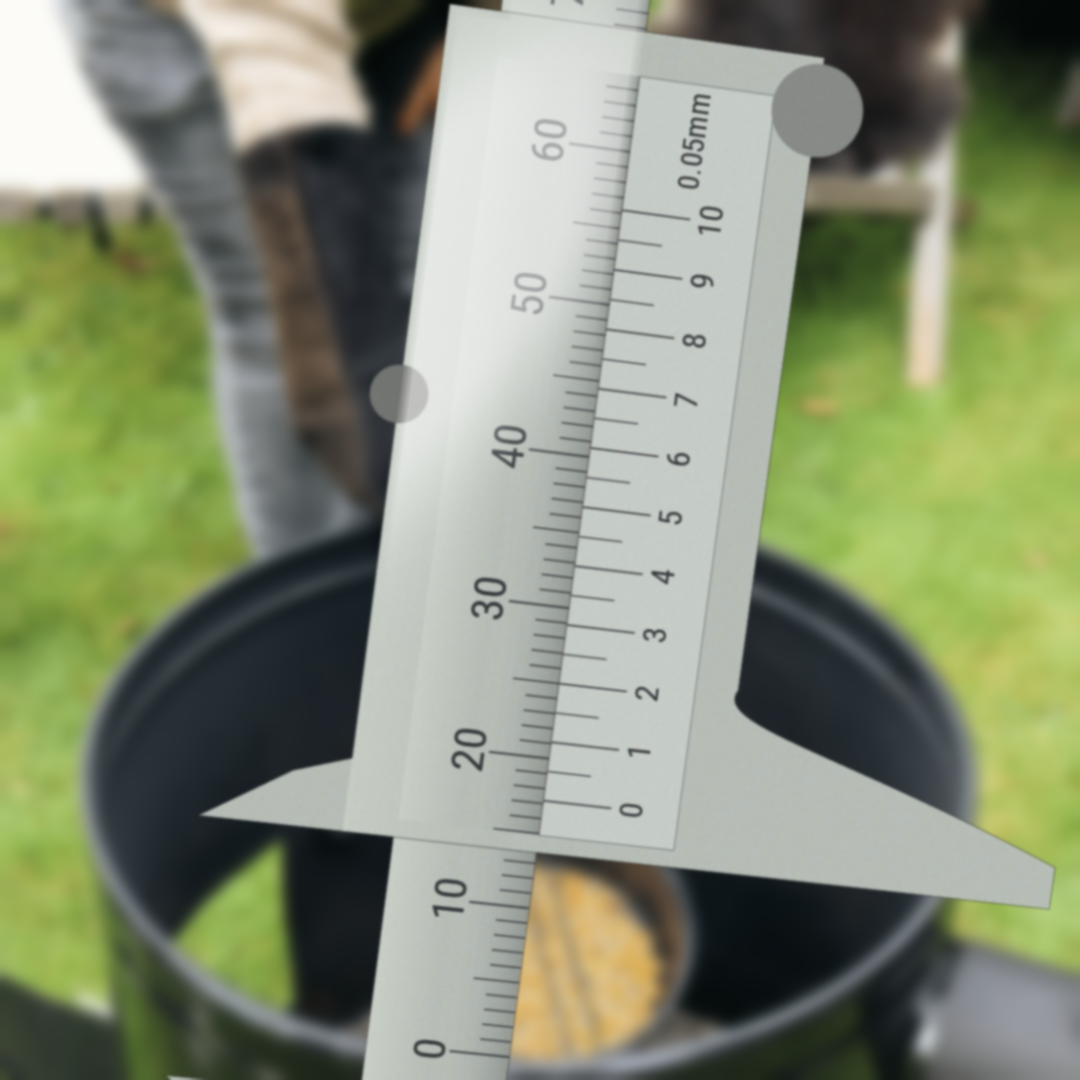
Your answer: 17.2,mm
